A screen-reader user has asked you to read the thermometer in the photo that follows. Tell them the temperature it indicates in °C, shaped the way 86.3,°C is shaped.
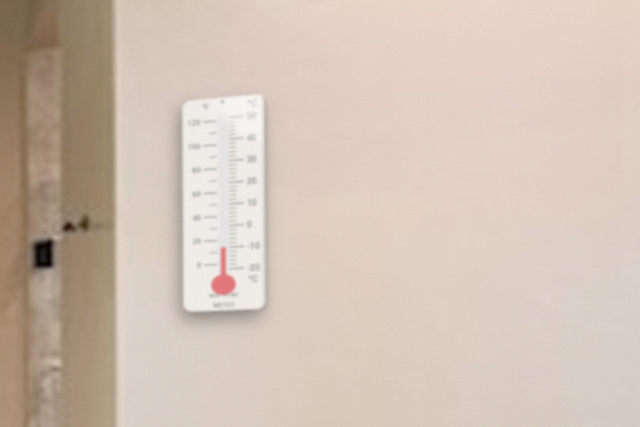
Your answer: -10,°C
